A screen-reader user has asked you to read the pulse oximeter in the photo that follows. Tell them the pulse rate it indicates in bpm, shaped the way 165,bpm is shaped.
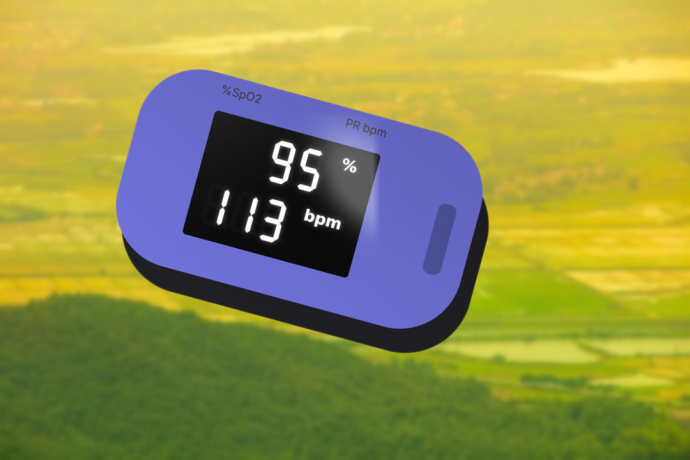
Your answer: 113,bpm
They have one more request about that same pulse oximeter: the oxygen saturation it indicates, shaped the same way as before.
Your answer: 95,%
